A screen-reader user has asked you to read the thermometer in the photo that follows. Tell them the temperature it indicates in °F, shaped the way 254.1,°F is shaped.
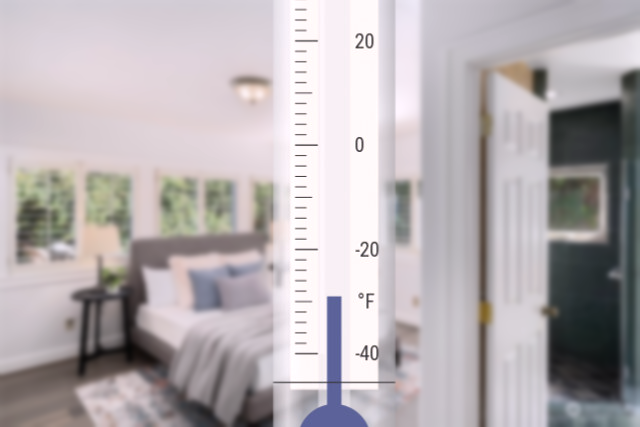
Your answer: -29,°F
